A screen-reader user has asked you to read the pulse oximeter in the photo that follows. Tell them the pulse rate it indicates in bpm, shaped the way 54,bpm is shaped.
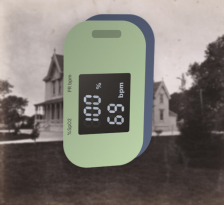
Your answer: 69,bpm
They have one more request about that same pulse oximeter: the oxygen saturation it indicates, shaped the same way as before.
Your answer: 100,%
